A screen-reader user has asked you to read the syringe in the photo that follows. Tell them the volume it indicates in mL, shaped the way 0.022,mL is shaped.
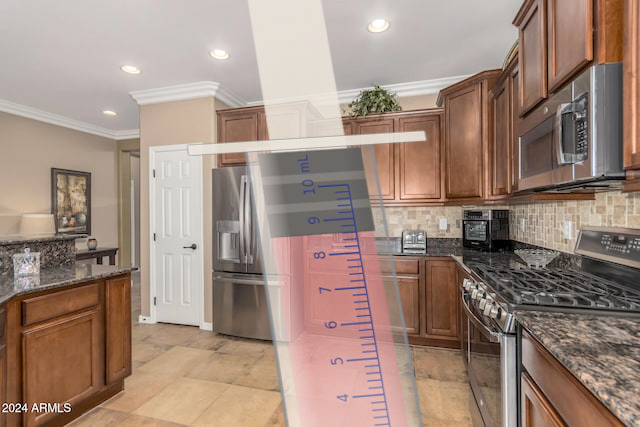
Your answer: 8.6,mL
